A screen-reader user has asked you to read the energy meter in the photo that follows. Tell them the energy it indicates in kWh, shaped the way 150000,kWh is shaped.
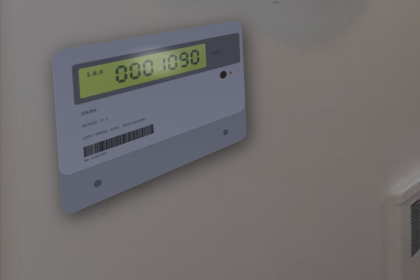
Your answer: 1090,kWh
